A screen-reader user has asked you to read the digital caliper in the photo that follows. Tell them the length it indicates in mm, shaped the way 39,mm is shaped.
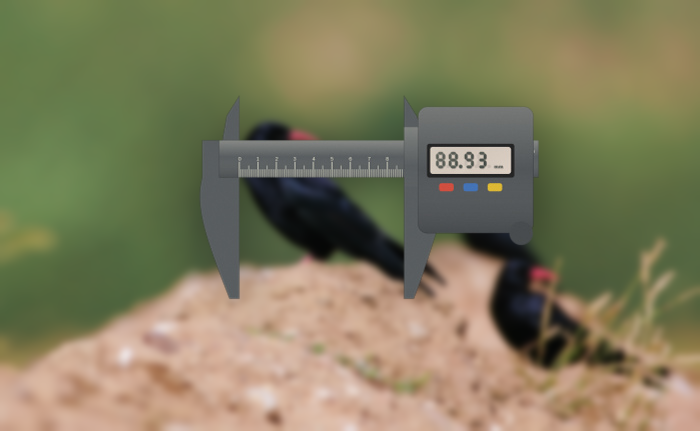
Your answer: 88.93,mm
